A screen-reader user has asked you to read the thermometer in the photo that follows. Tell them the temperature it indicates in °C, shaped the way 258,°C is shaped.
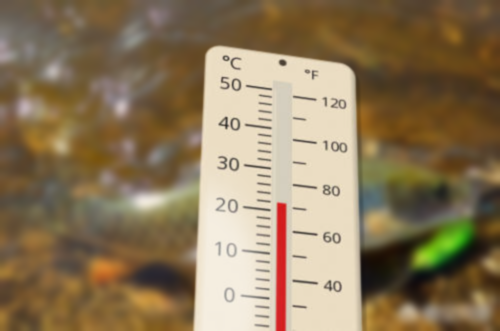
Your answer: 22,°C
